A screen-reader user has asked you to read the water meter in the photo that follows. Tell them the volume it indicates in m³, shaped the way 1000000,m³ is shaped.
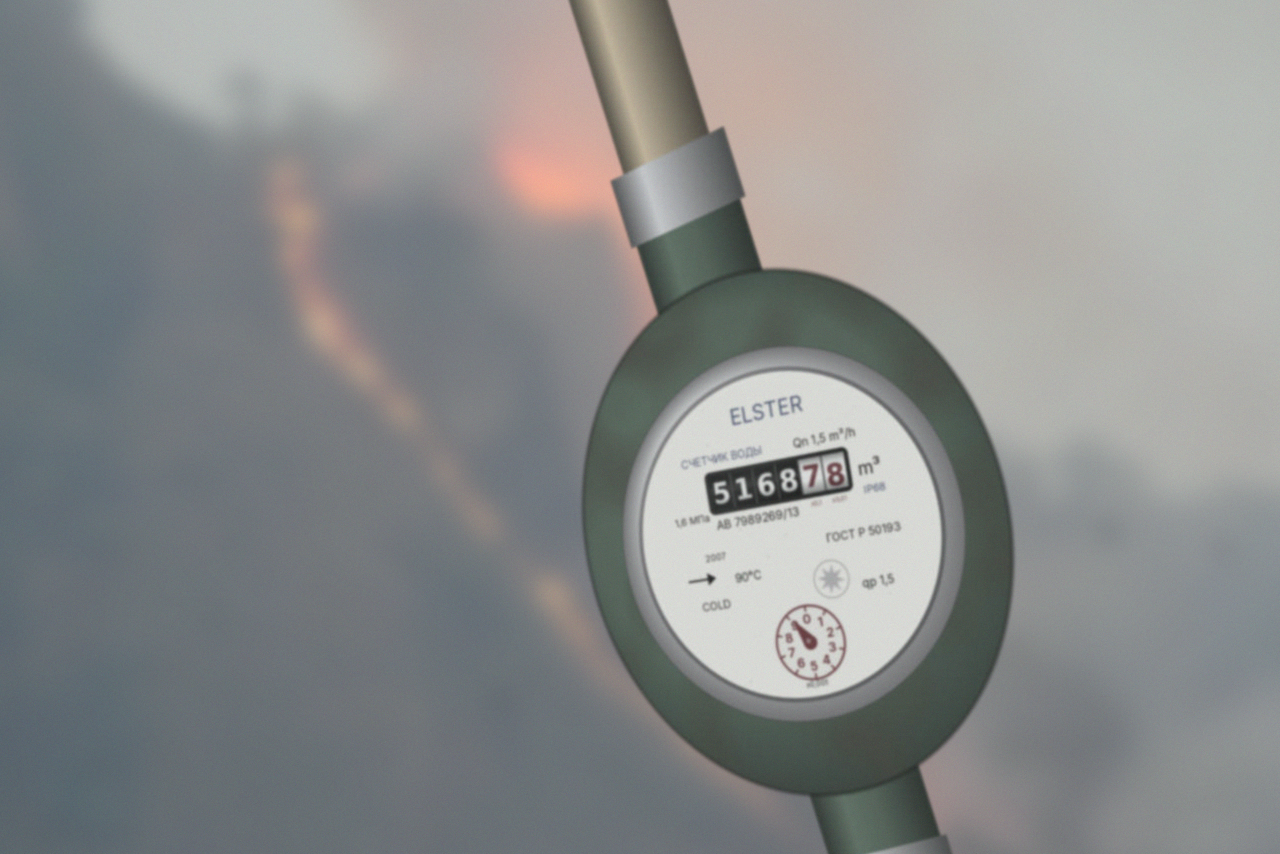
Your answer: 5168.779,m³
